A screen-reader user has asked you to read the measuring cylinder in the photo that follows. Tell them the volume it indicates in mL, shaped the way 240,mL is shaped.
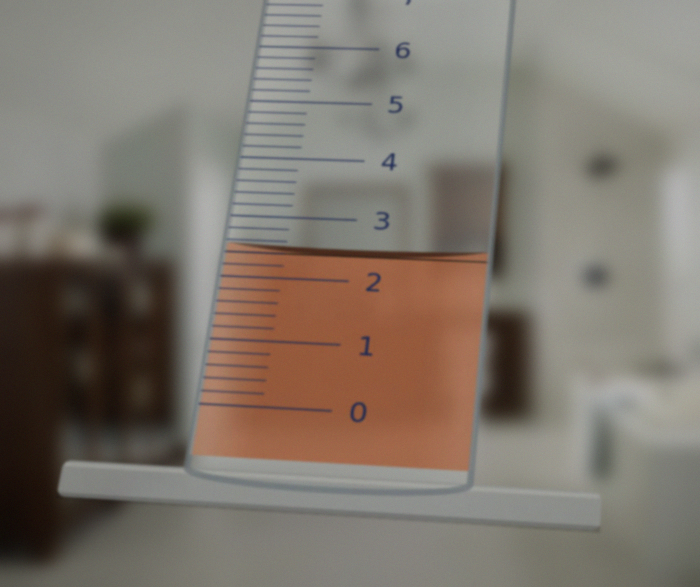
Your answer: 2.4,mL
